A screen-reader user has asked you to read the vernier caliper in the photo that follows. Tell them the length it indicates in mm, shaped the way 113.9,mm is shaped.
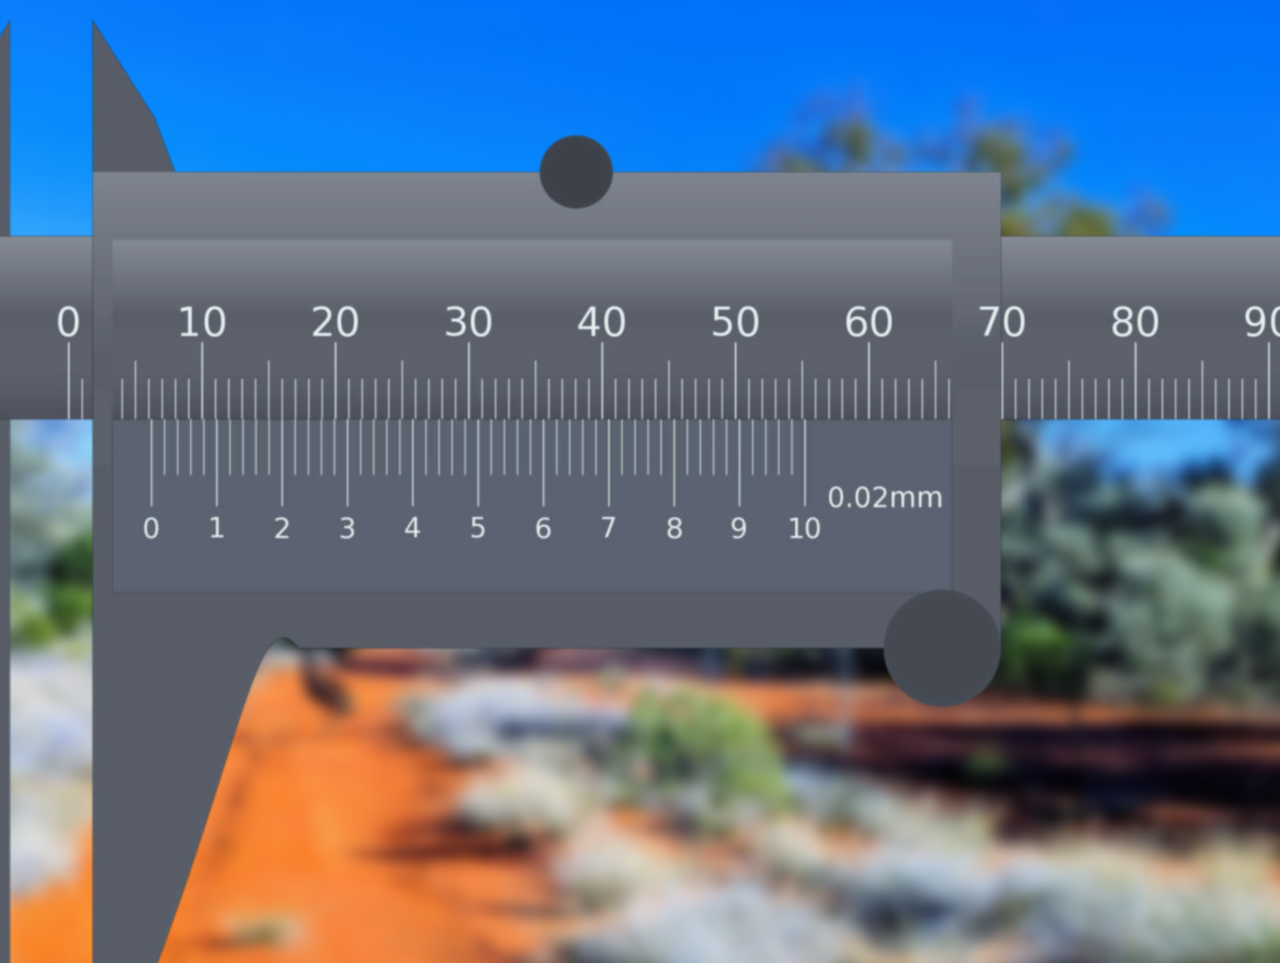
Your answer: 6.2,mm
